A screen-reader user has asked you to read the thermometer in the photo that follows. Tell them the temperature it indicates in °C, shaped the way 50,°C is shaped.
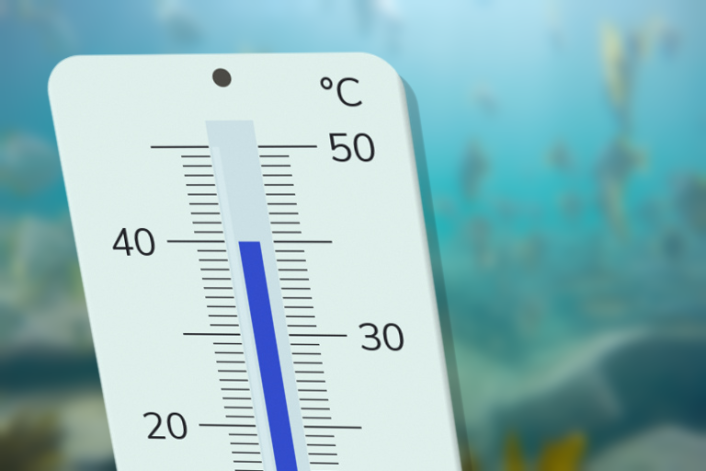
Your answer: 40,°C
